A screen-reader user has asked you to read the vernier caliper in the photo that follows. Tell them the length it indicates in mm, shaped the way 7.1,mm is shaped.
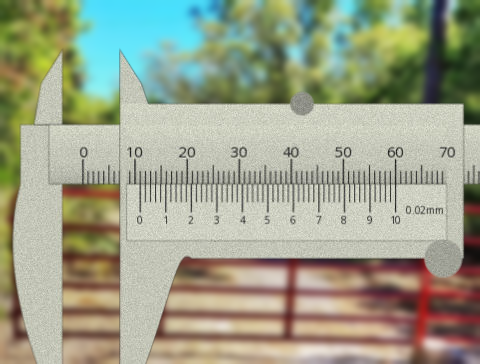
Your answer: 11.0,mm
